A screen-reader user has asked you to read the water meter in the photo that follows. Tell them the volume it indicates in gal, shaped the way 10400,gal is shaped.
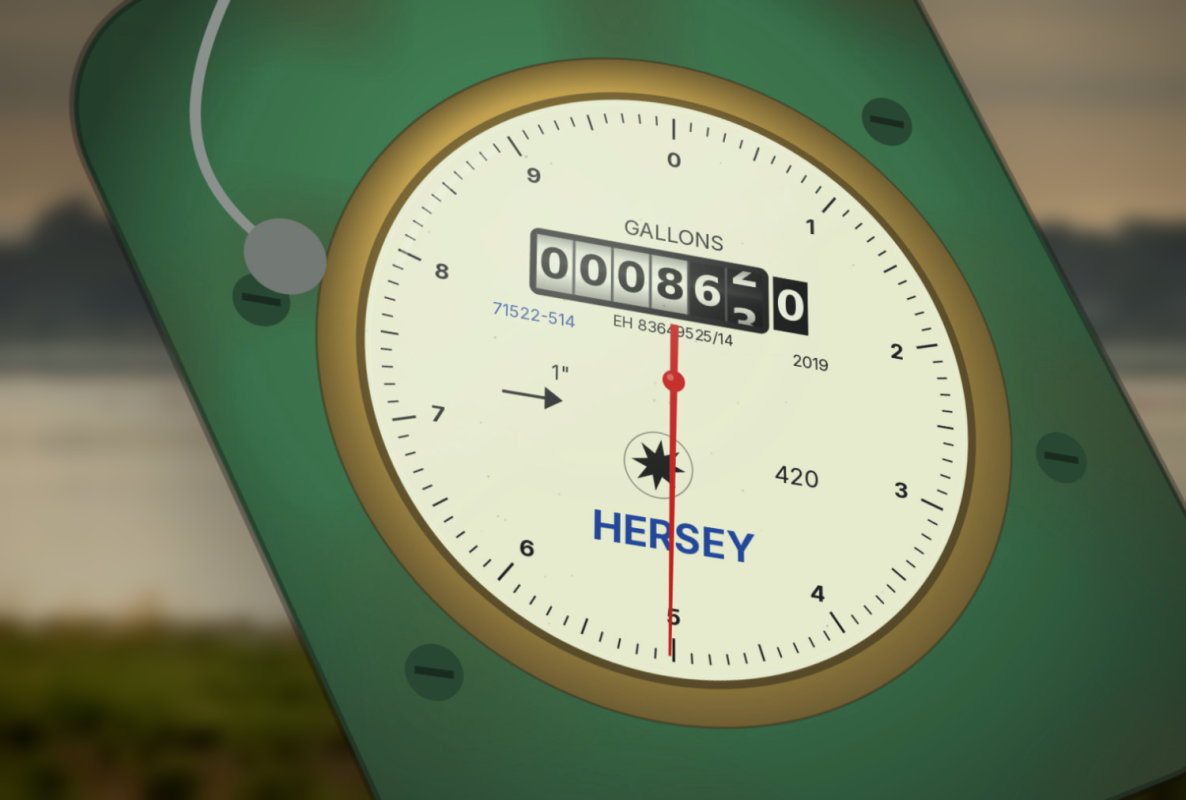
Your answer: 8625.0,gal
